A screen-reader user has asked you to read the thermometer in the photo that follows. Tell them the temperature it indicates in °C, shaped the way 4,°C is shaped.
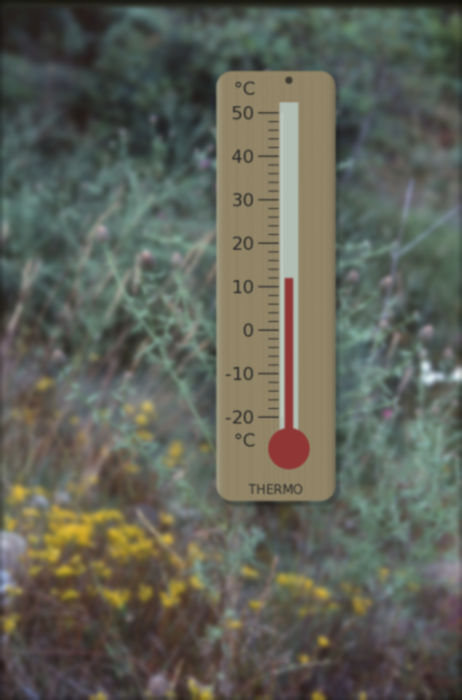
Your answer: 12,°C
